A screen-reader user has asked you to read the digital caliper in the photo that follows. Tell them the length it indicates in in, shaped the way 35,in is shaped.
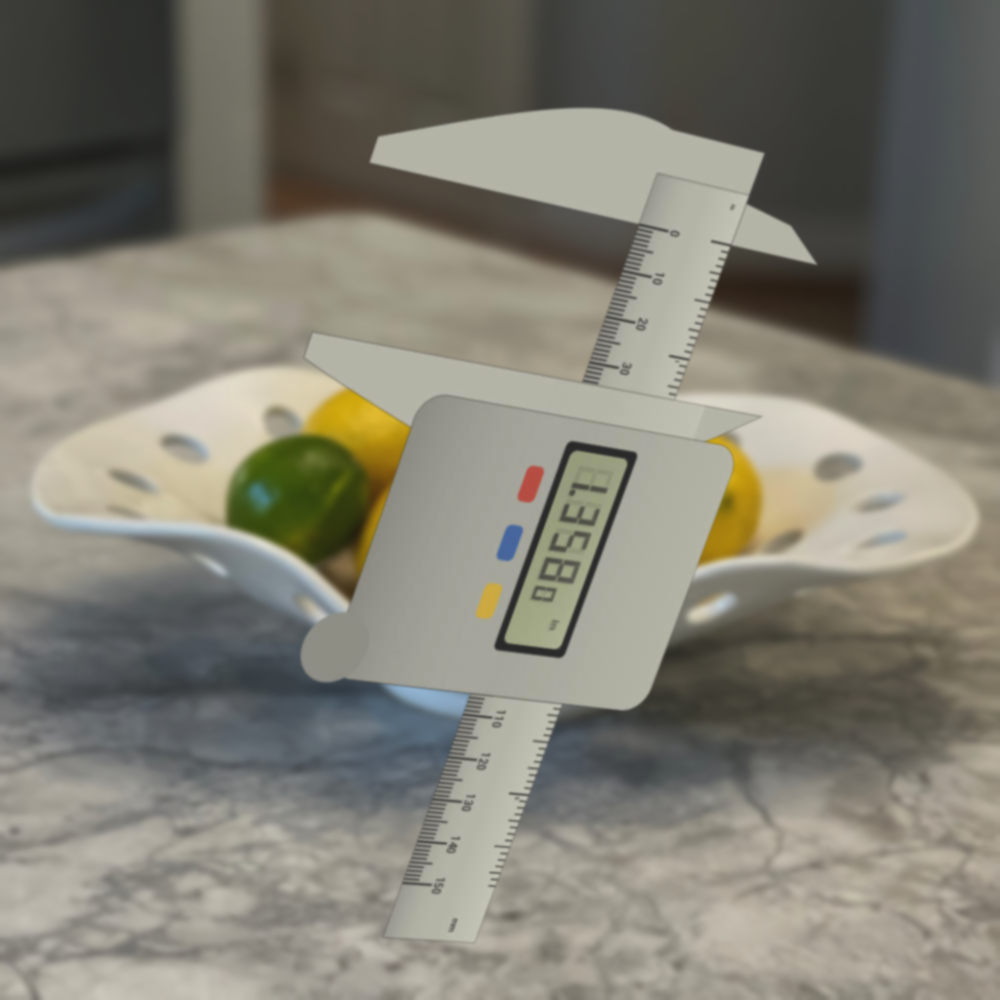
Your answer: 1.3580,in
